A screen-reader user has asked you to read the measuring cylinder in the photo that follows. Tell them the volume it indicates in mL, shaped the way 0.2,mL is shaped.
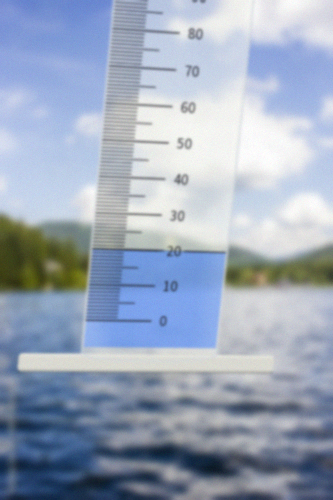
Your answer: 20,mL
